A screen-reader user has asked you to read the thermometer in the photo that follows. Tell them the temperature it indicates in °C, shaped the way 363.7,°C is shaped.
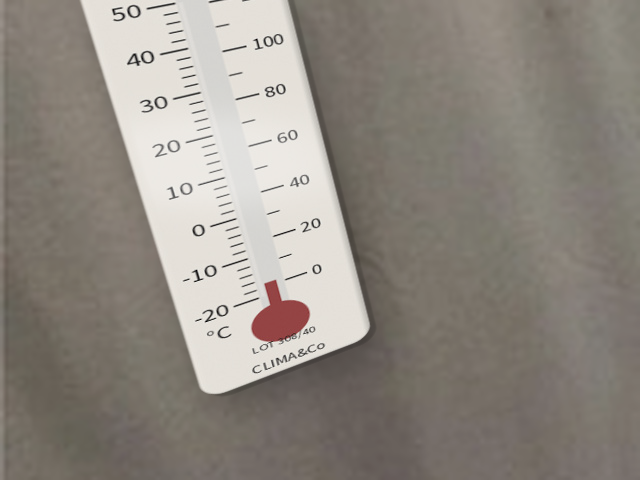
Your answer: -17,°C
